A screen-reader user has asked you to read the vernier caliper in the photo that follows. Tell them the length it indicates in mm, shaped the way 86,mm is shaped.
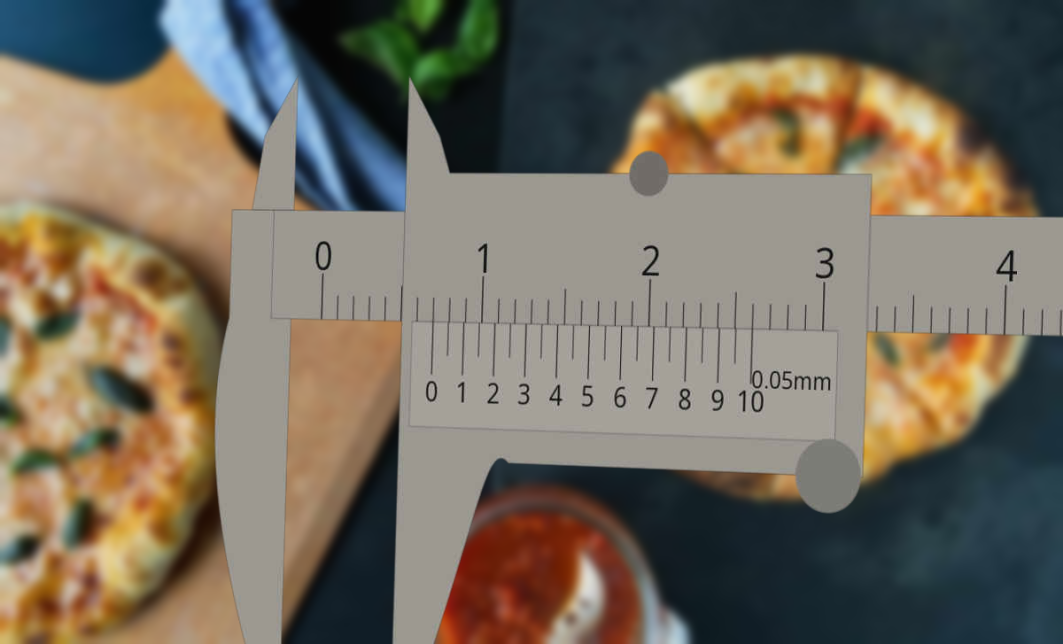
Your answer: 7.0,mm
